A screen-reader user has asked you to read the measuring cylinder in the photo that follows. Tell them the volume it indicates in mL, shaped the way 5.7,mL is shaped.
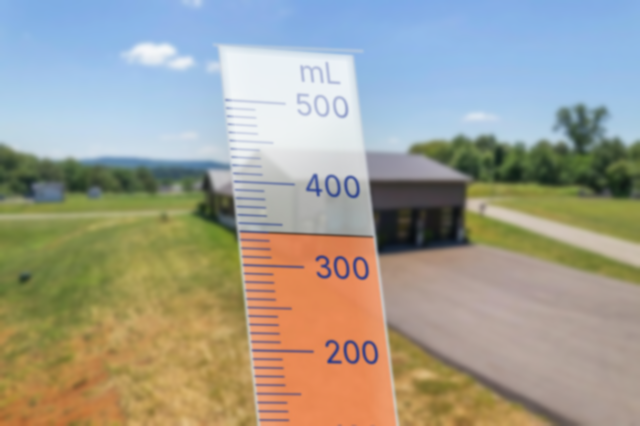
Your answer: 340,mL
